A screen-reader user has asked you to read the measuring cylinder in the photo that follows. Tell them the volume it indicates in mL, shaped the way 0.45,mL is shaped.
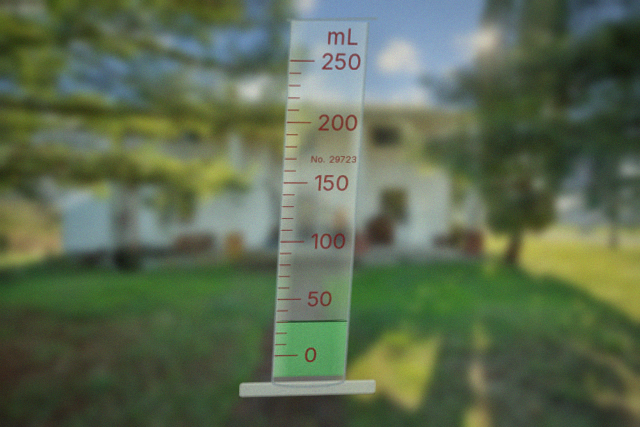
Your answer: 30,mL
